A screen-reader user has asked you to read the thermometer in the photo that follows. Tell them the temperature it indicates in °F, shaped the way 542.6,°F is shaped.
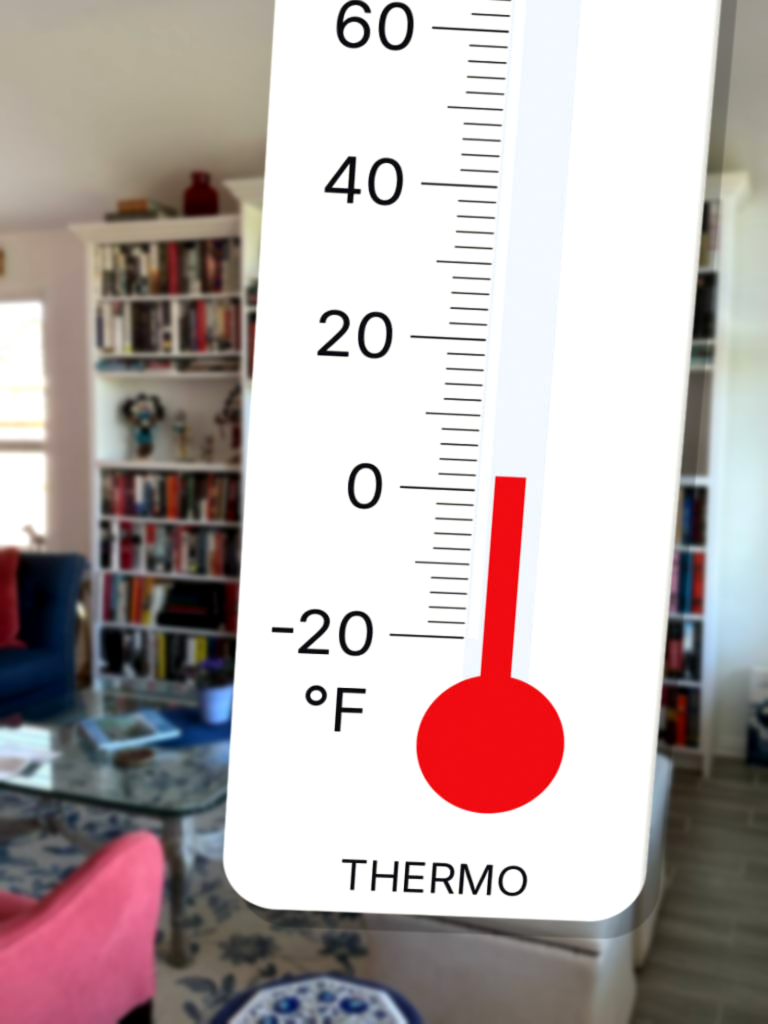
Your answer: 2,°F
